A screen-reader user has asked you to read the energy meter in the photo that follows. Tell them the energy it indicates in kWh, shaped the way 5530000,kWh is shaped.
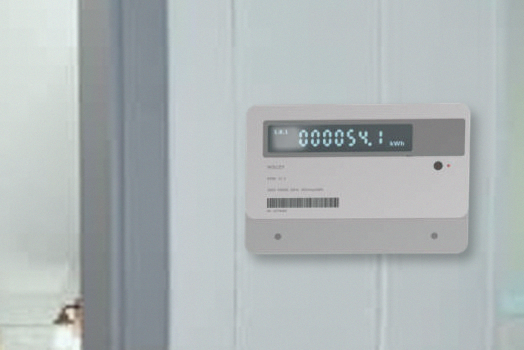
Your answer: 54.1,kWh
